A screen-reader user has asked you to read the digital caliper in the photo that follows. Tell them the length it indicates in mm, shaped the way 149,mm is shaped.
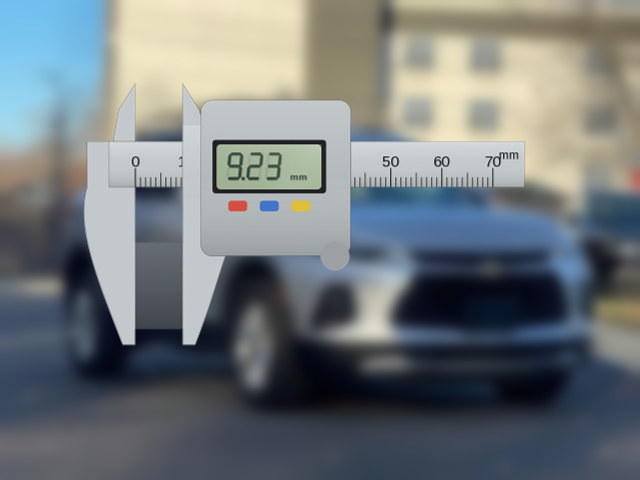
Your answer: 9.23,mm
